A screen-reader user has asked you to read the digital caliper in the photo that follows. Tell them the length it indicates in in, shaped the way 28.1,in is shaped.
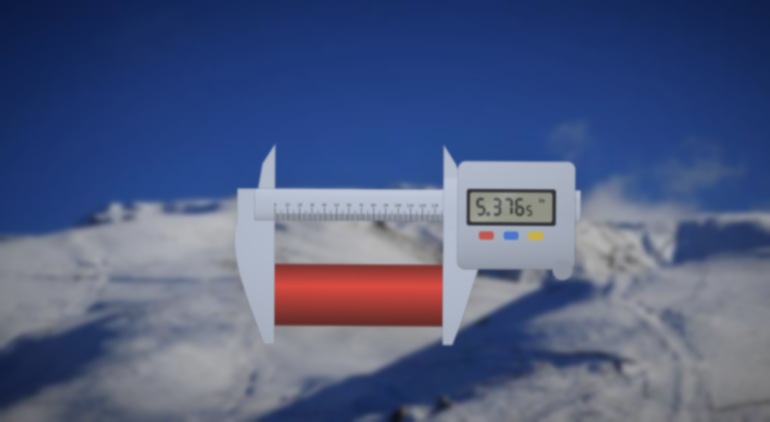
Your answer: 5.3765,in
